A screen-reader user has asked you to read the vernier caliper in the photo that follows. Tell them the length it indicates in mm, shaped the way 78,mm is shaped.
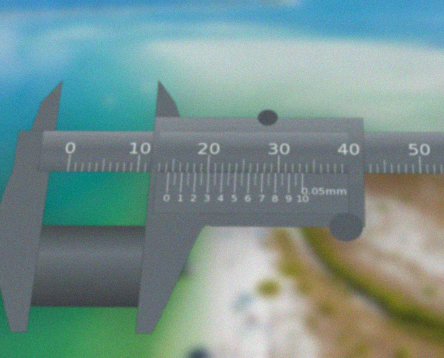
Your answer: 14.4,mm
